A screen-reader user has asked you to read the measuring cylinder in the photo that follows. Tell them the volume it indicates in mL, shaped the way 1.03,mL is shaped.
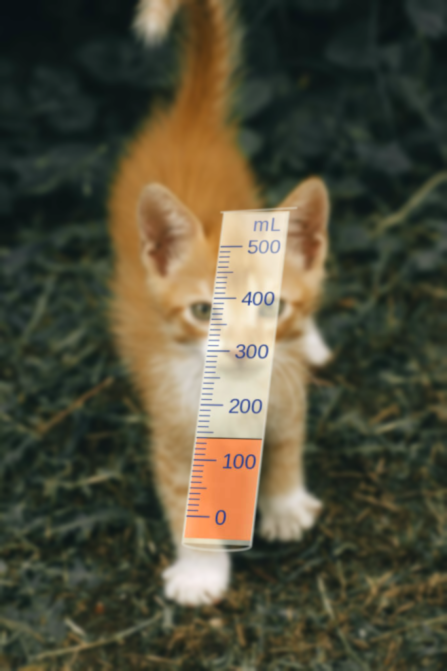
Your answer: 140,mL
